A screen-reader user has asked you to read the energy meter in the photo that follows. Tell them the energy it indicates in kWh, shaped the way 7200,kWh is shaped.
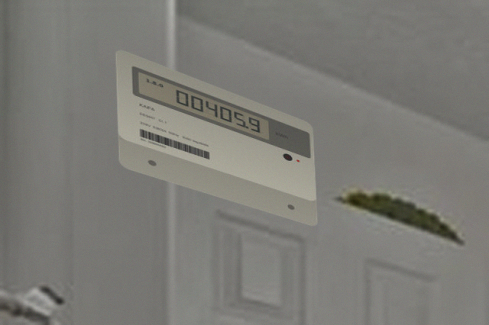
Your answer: 405.9,kWh
